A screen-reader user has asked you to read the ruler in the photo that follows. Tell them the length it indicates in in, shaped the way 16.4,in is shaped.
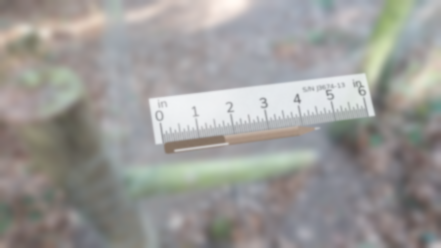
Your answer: 4.5,in
